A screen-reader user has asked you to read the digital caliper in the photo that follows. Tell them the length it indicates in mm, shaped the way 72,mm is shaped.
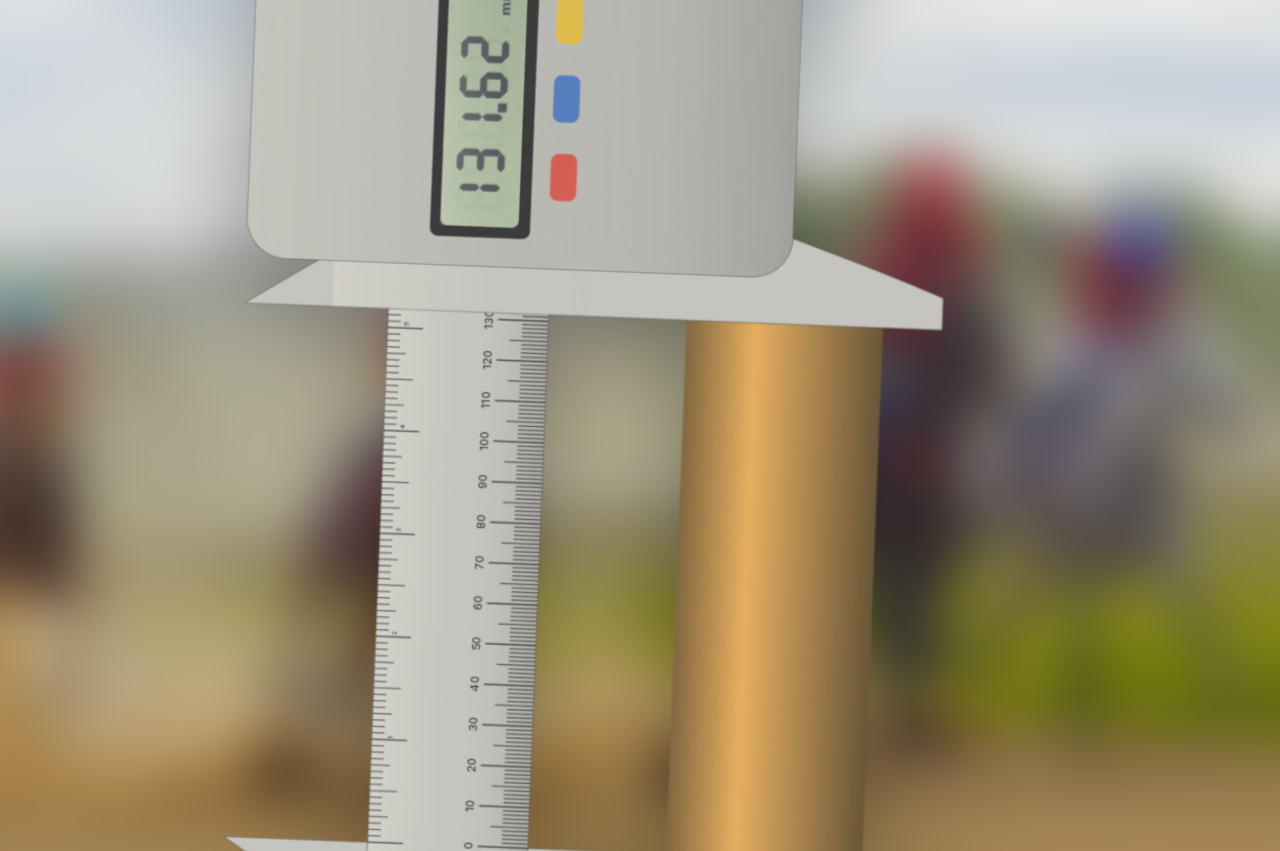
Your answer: 131.62,mm
